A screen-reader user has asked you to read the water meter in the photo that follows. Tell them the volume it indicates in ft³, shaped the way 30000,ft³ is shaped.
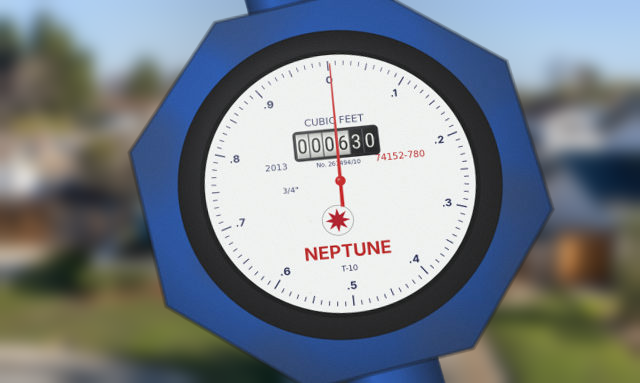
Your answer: 630.00,ft³
